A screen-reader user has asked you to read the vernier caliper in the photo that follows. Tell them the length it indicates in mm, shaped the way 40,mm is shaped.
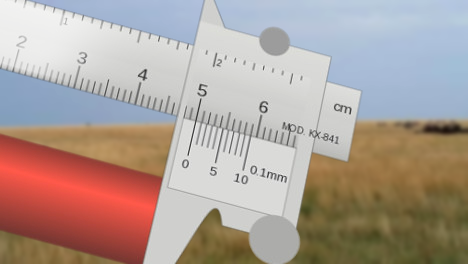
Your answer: 50.0,mm
